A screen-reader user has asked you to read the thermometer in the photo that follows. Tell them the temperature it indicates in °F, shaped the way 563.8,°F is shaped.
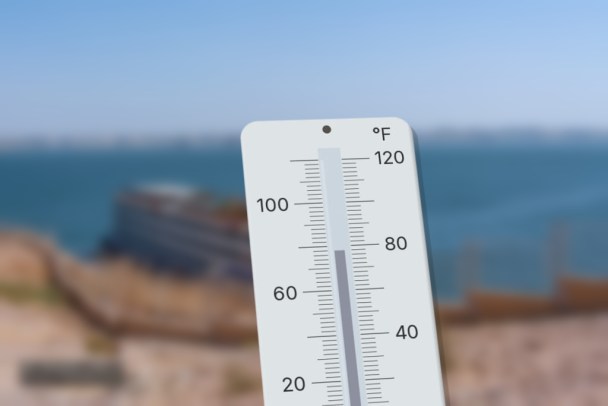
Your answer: 78,°F
